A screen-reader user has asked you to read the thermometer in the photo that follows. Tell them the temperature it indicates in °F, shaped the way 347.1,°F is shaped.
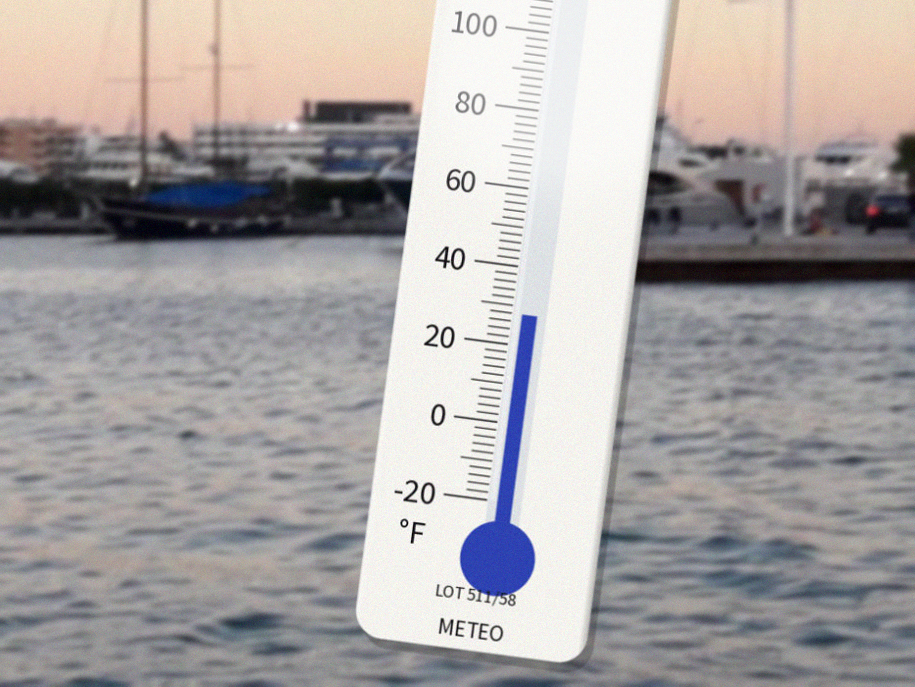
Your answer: 28,°F
